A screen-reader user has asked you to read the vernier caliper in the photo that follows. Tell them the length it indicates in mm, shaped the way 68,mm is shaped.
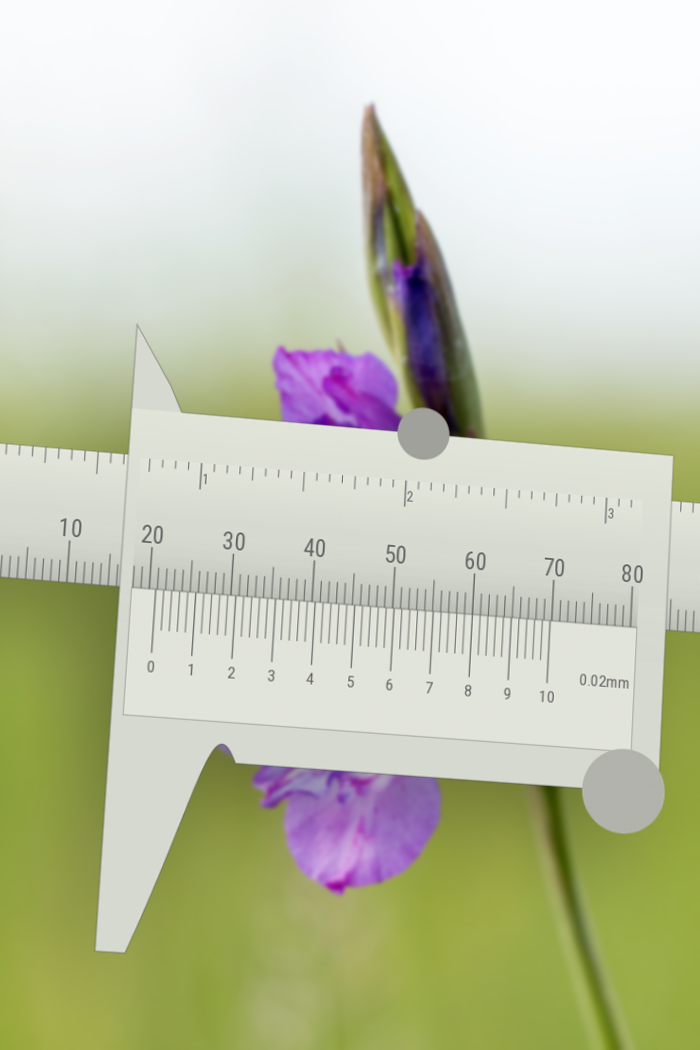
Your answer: 20.8,mm
